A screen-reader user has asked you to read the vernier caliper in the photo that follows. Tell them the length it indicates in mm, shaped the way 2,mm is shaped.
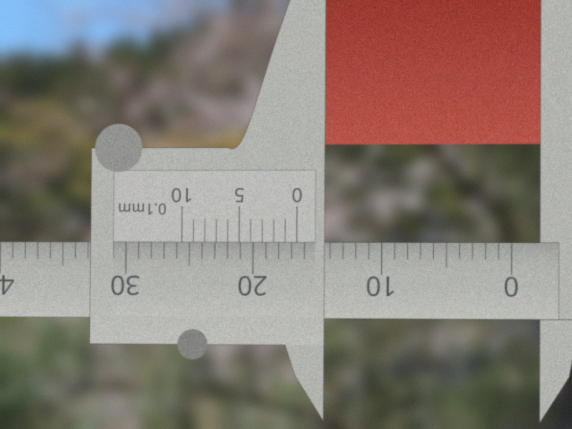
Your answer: 16.6,mm
